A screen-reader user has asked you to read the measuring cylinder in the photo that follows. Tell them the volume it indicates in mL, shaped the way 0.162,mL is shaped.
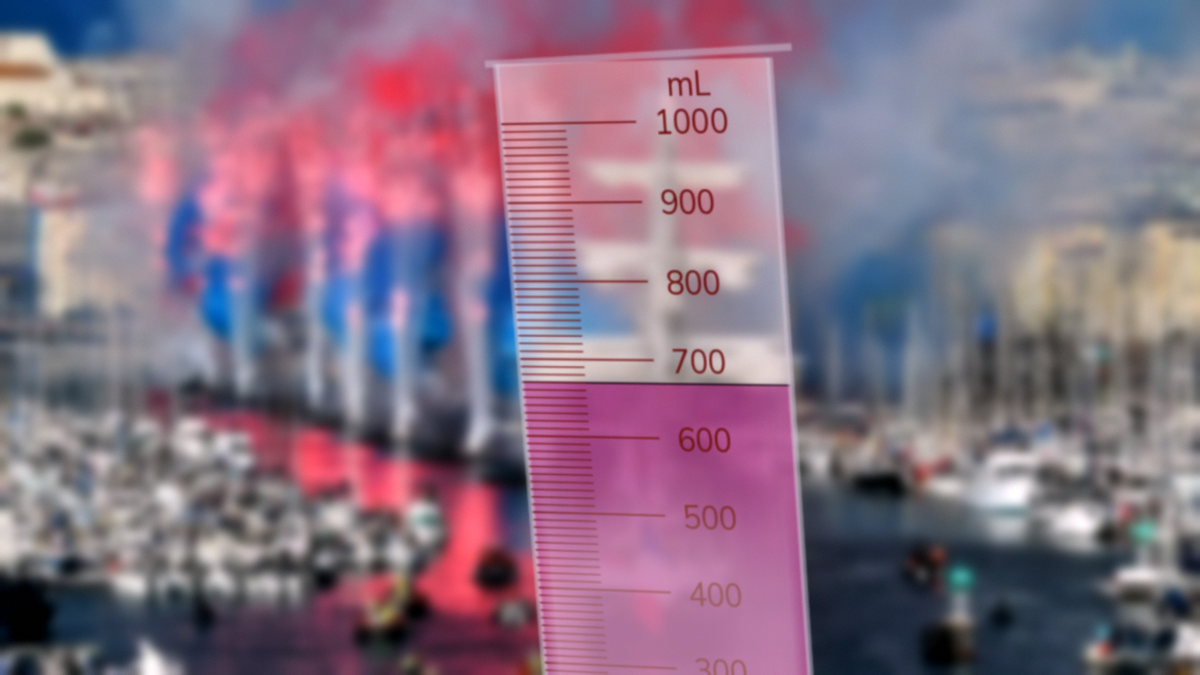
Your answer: 670,mL
